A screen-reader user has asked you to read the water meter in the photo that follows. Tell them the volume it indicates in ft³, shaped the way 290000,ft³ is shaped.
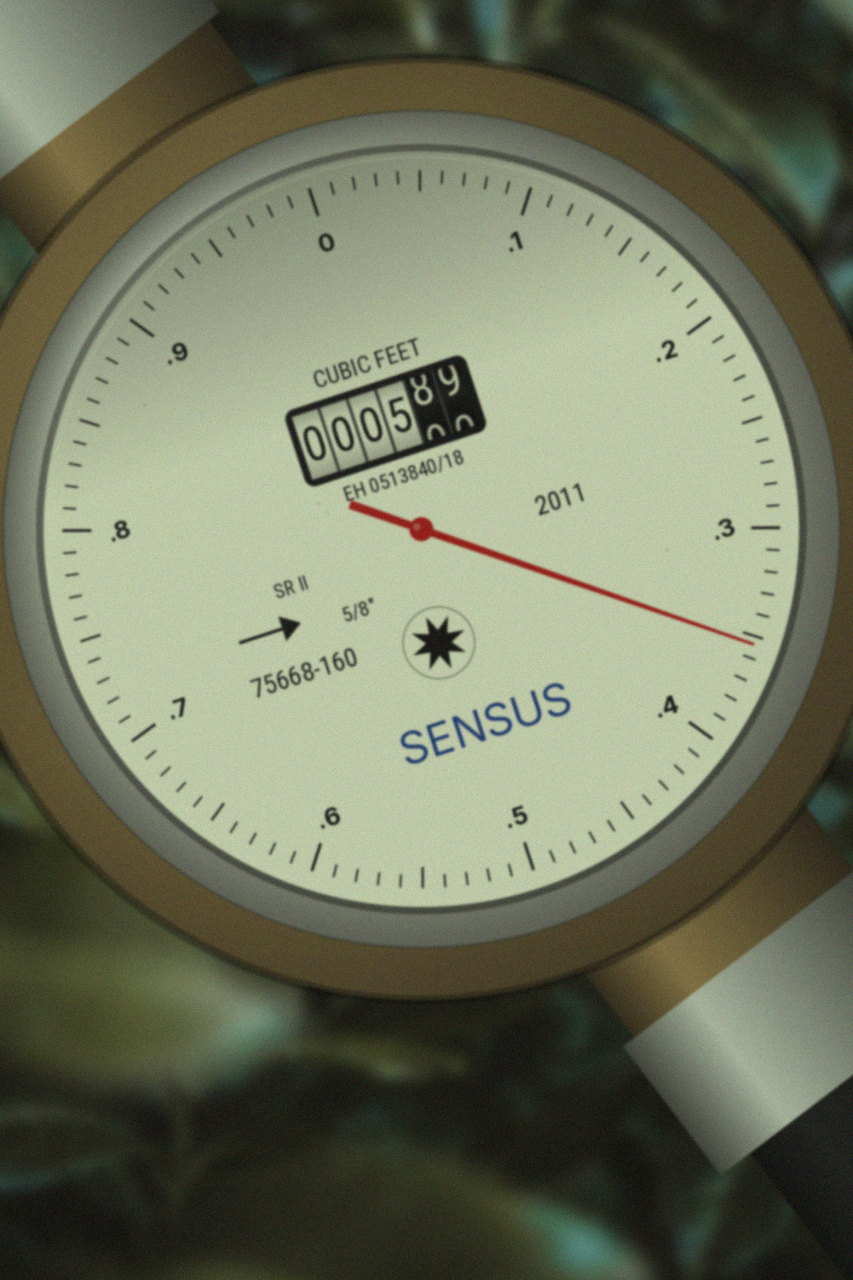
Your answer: 589.35,ft³
